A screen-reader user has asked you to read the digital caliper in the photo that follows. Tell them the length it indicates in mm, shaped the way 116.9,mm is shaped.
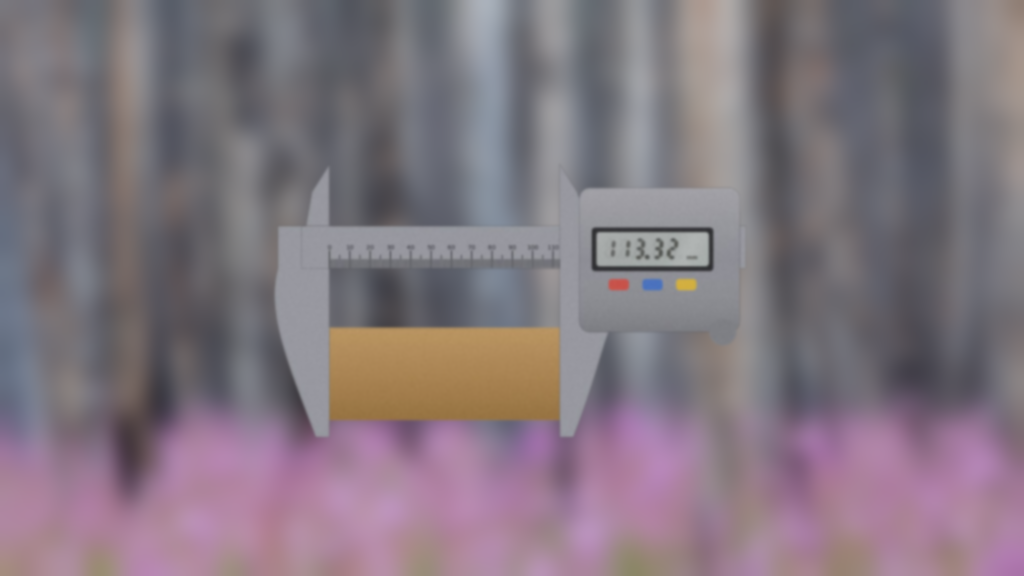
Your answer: 113.32,mm
